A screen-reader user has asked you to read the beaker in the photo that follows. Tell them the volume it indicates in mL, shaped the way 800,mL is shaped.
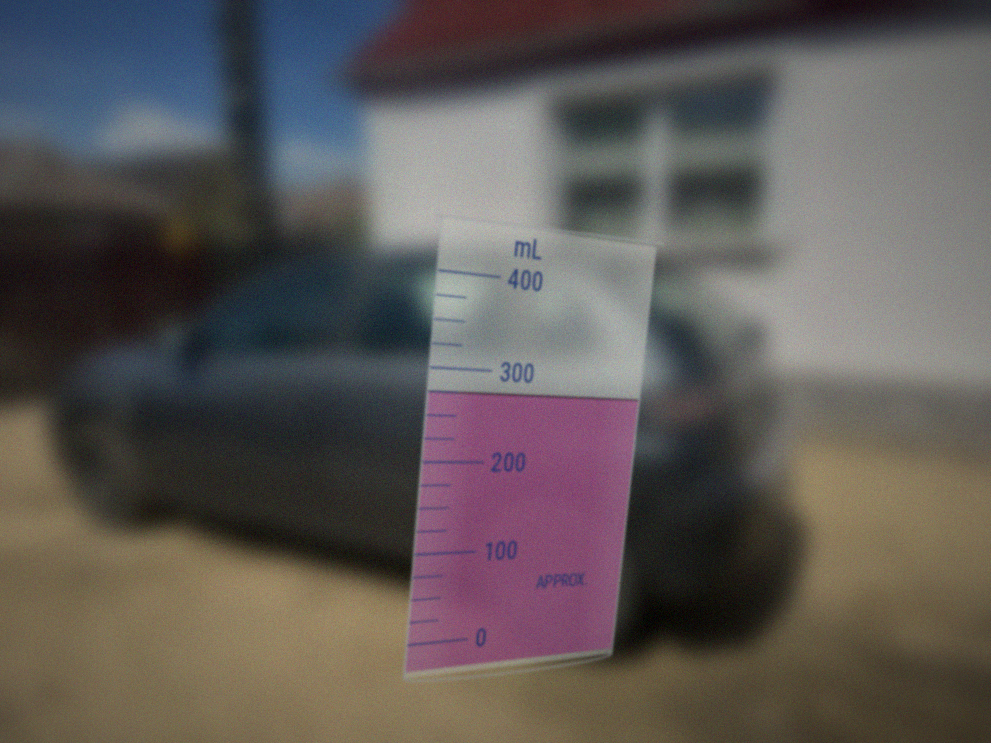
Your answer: 275,mL
